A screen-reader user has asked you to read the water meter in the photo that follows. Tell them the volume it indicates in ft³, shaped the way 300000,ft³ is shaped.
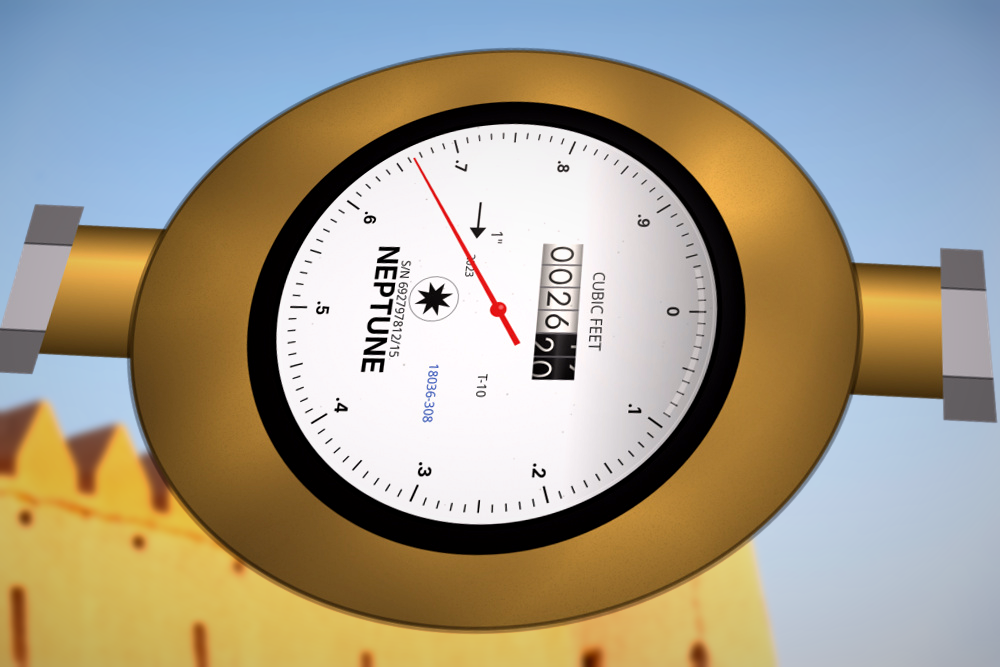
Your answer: 2619.66,ft³
